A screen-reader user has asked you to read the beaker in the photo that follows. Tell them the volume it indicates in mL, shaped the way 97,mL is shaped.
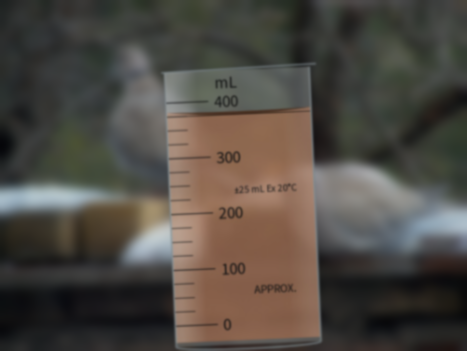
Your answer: 375,mL
